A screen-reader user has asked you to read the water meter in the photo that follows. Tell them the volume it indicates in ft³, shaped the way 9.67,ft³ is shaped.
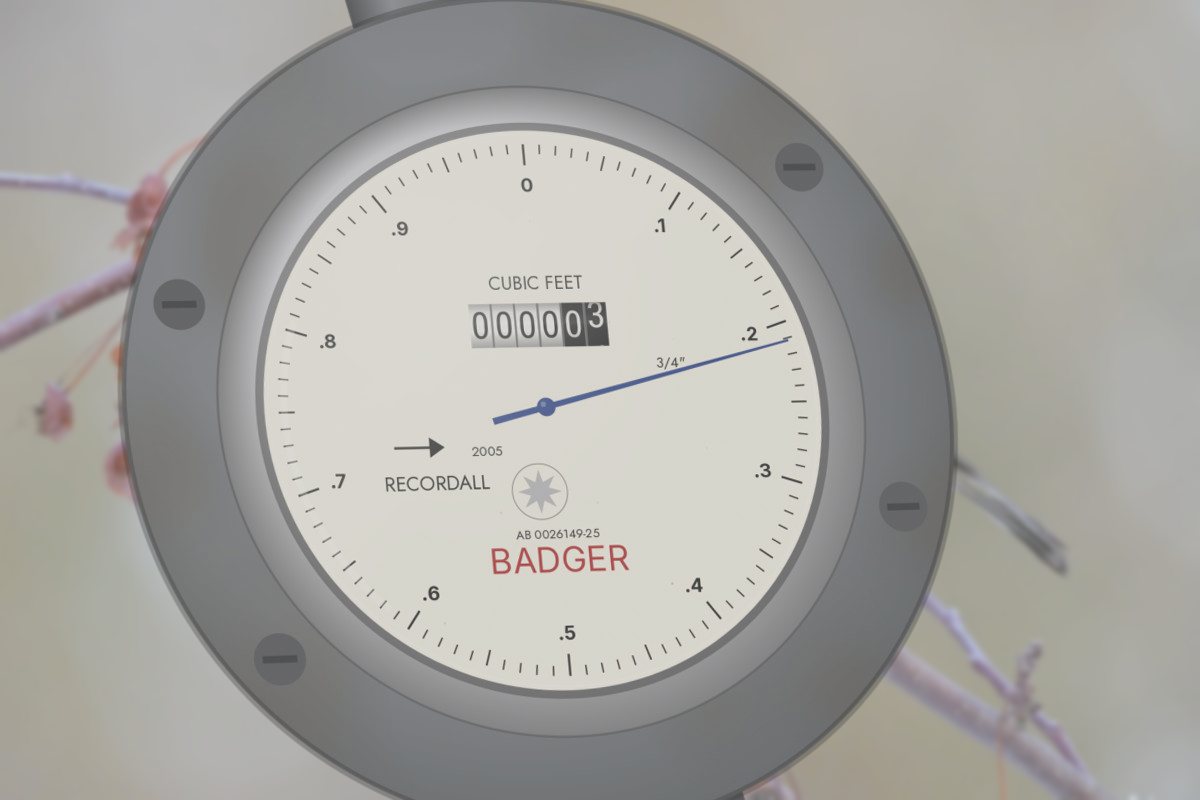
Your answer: 3.21,ft³
